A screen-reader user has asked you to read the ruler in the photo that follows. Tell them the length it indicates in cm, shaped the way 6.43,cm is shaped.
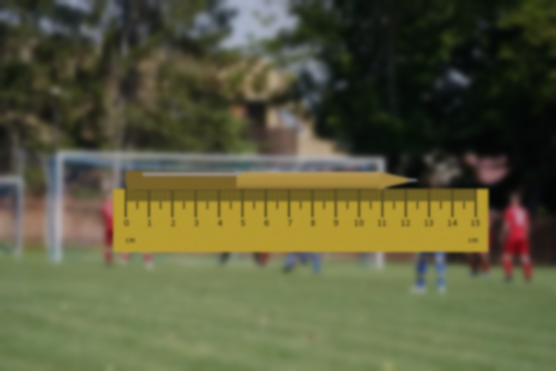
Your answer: 12.5,cm
